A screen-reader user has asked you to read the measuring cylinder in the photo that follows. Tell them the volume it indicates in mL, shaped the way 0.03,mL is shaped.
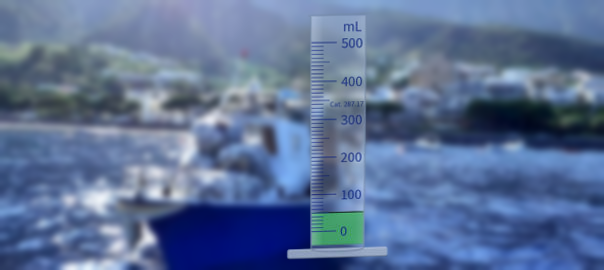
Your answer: 50,mL
